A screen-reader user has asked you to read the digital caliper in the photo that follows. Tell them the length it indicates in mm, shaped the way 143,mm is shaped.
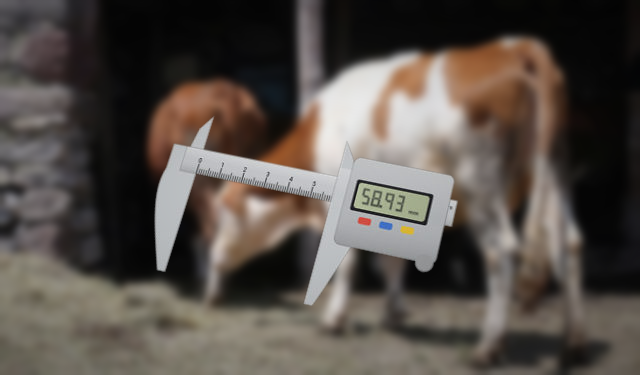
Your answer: 58.93,mm
